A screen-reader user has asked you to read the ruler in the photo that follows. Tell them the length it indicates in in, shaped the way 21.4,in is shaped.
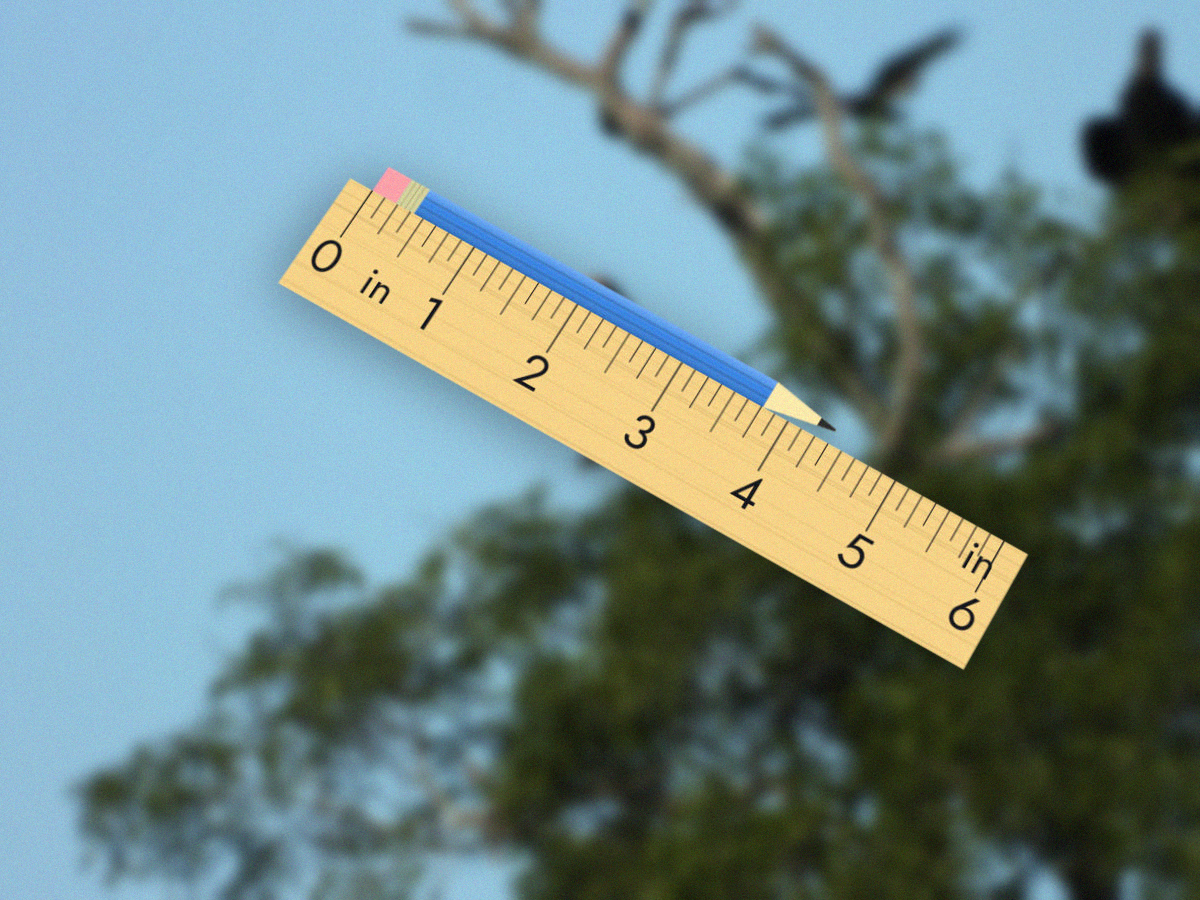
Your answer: 4.375,in
